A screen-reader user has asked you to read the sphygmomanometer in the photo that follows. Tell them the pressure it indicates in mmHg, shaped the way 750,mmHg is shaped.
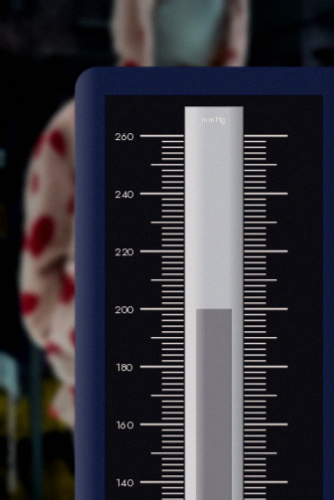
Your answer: 200,mmHg
